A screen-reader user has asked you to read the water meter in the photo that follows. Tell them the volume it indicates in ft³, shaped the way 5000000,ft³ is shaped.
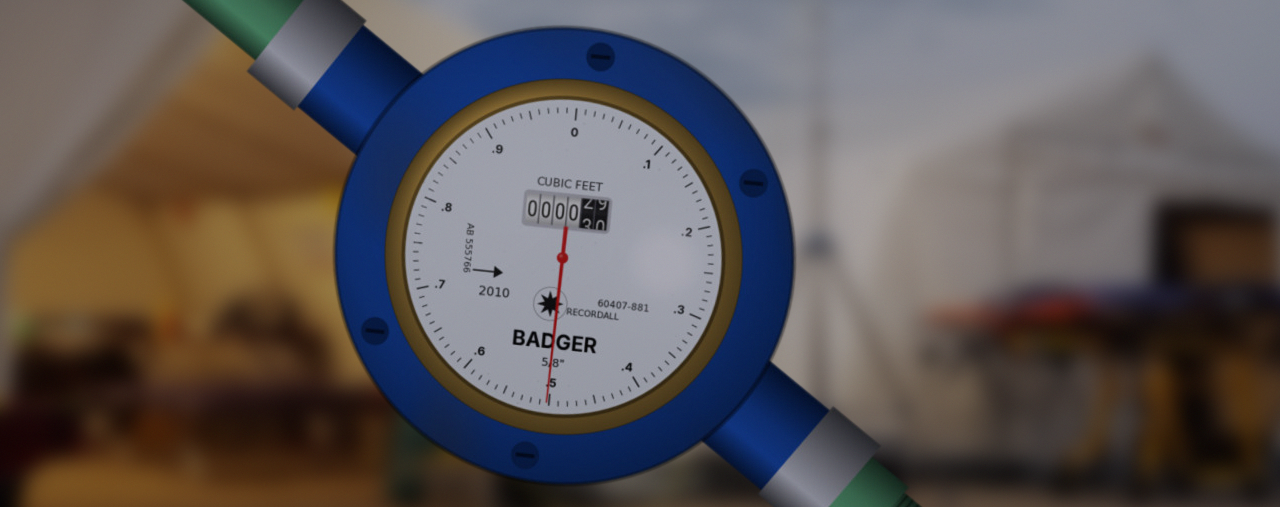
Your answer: 29.50,ft³
